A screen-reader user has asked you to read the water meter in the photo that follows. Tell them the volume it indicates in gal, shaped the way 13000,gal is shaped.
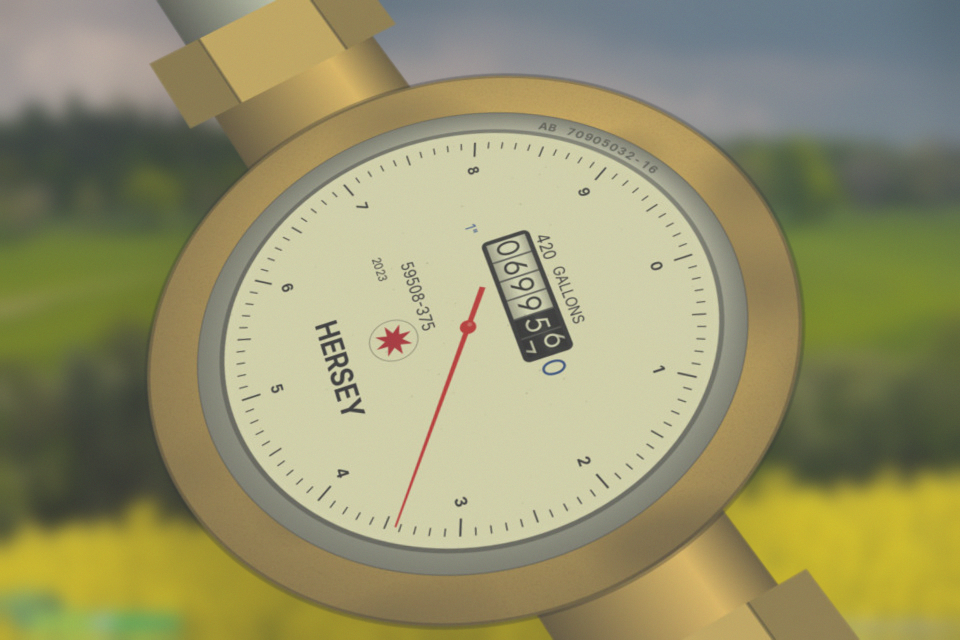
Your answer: 699563.4,gal
